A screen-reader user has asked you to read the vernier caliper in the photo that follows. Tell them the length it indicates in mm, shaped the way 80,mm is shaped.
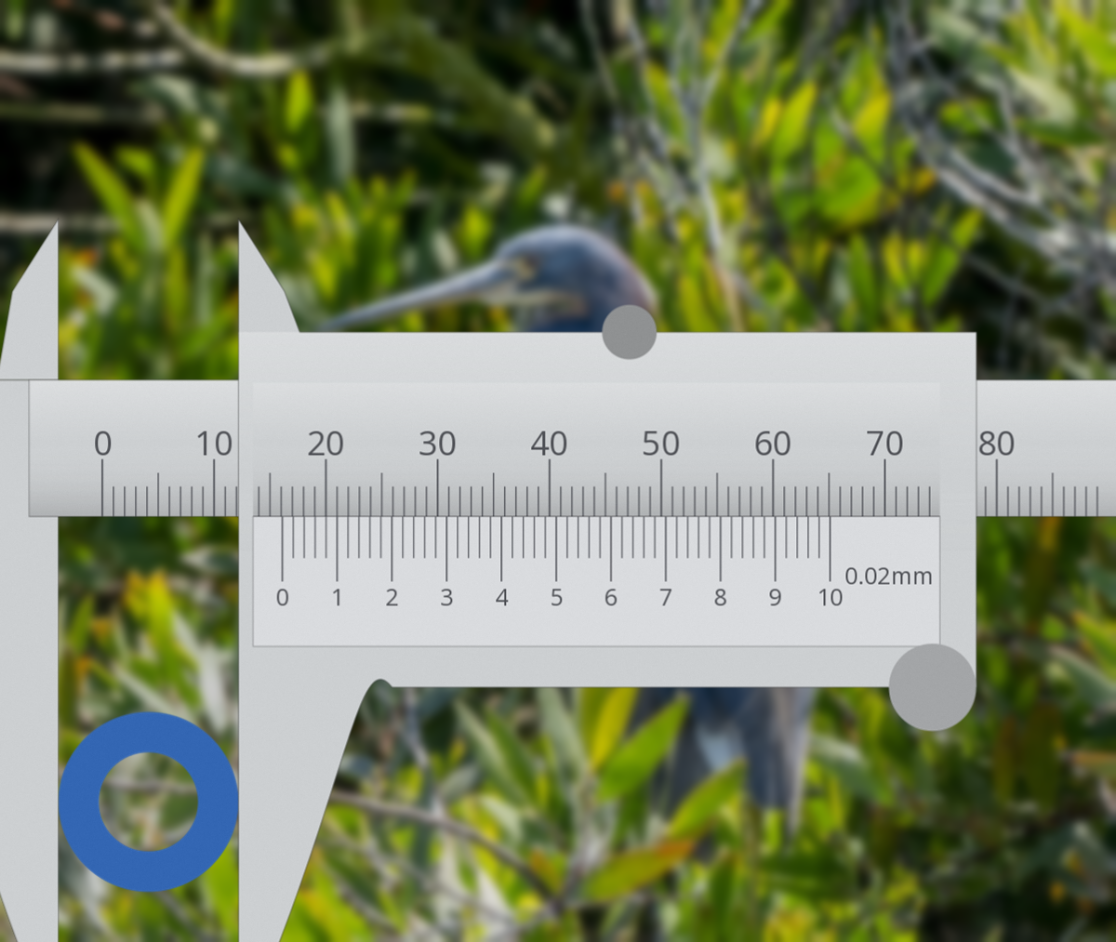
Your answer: 16.1,mm
